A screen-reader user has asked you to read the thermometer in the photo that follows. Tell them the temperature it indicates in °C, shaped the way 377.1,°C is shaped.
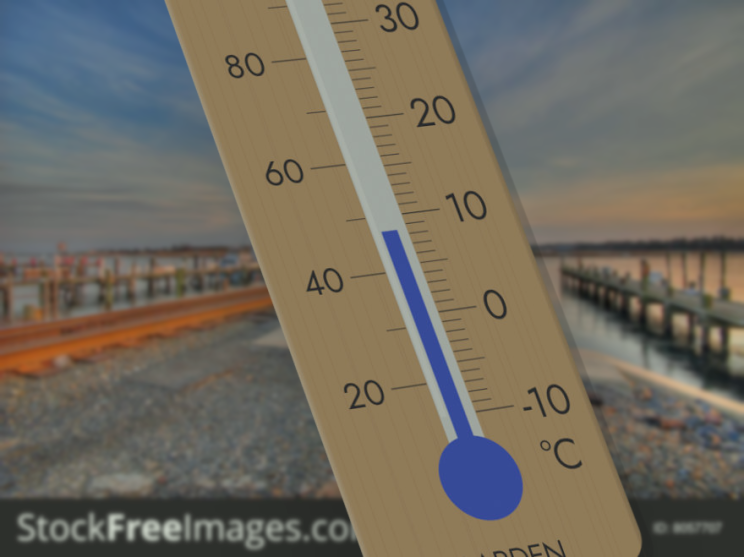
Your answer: 8.5,°C
